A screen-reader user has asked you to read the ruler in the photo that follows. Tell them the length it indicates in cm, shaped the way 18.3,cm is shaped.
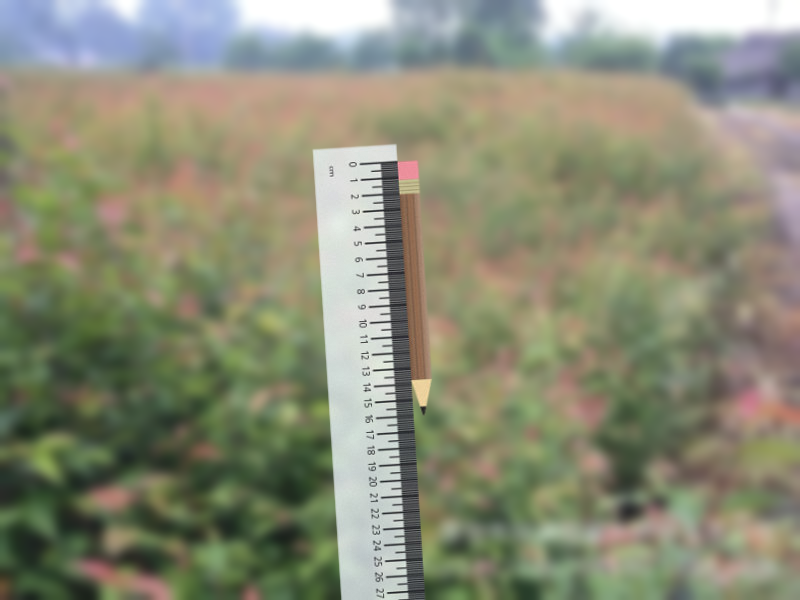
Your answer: 16,cm
